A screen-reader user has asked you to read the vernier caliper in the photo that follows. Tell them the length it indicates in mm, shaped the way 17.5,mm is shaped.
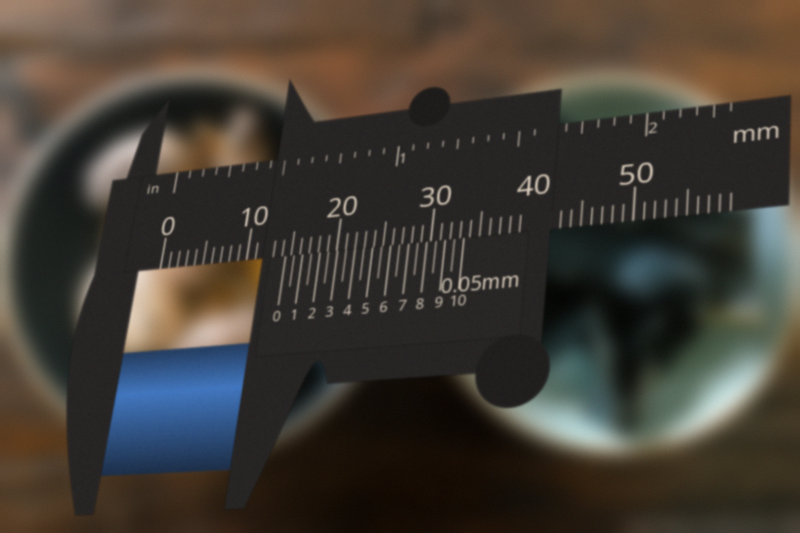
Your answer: 14.4,mm
